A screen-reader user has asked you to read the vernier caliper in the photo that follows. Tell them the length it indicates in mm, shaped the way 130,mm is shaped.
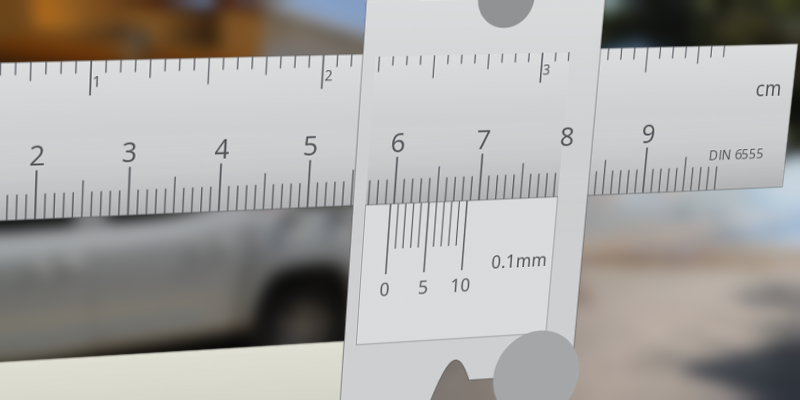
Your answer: 59.6,mm
